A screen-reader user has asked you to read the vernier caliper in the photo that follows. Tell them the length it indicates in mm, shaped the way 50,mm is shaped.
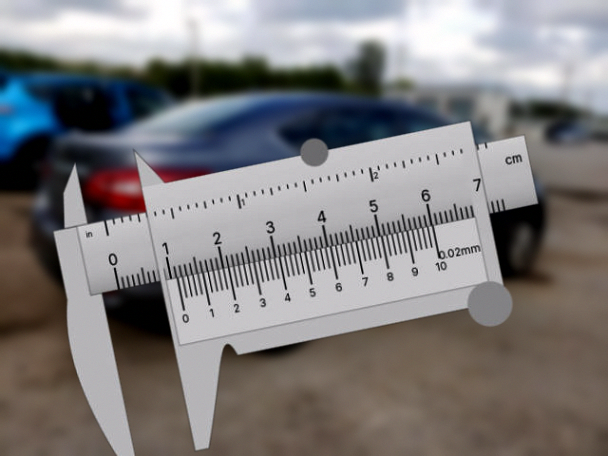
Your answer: 11.2,mm
